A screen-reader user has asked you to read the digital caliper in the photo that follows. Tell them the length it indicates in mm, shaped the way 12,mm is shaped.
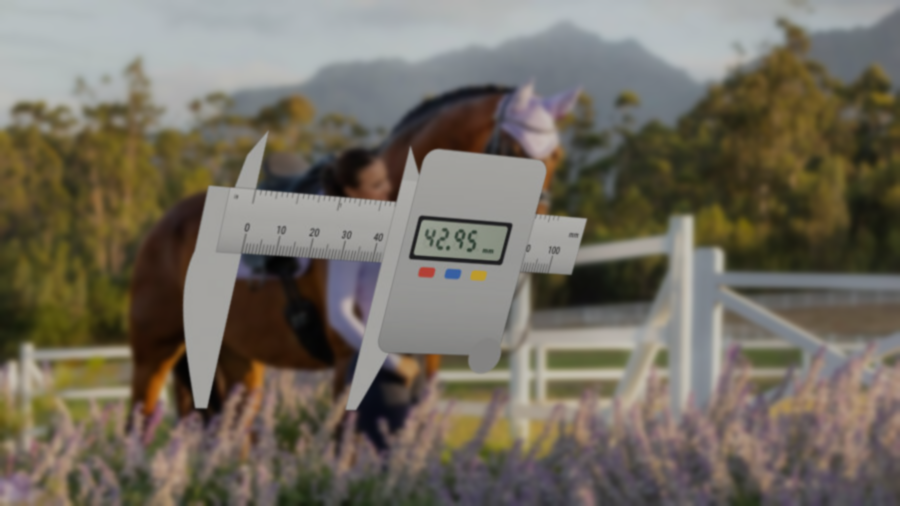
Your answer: 42.95,mm
